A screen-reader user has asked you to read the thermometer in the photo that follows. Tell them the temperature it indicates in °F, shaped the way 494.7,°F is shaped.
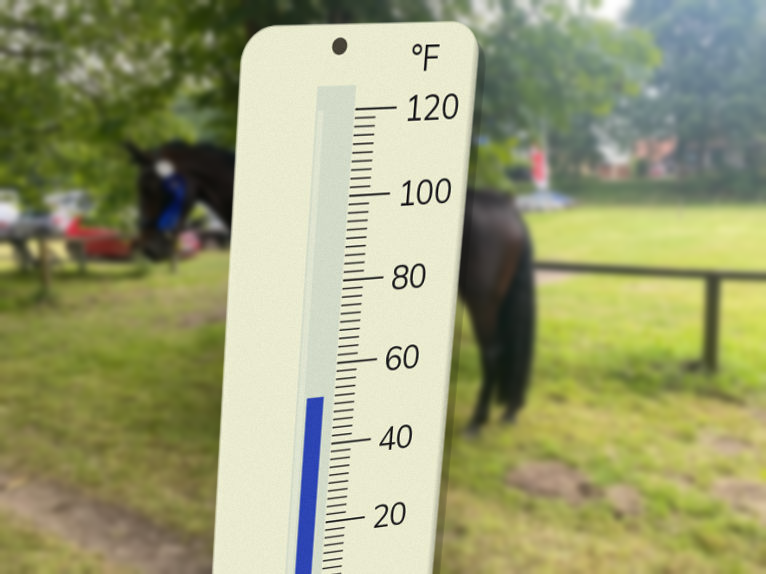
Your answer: 52,°F
